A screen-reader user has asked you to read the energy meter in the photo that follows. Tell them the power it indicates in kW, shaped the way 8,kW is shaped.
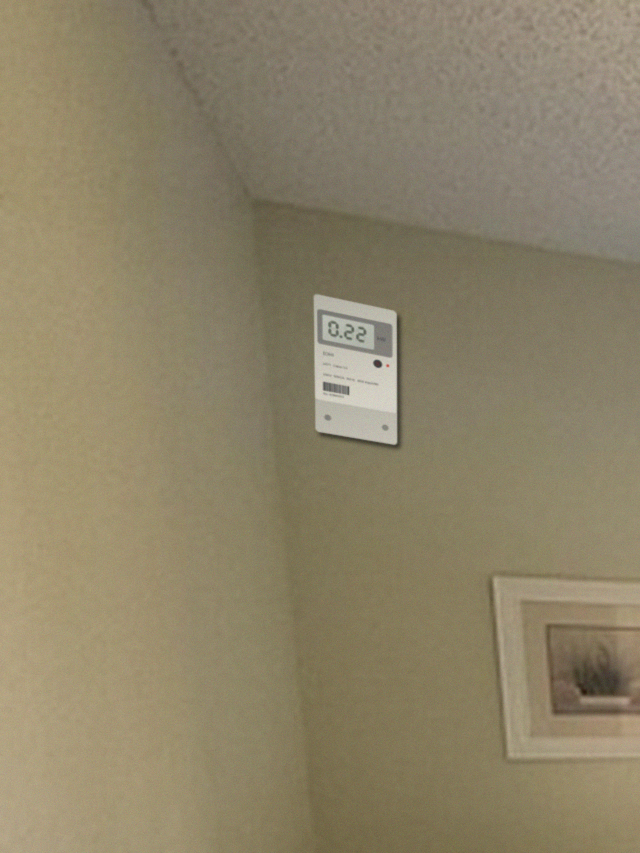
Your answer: 0.22,kW
